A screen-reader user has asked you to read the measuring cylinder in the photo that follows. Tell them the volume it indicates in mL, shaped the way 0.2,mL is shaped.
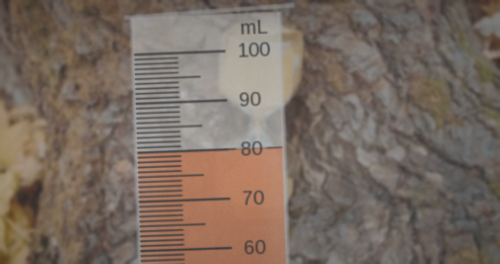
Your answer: 80,mL
